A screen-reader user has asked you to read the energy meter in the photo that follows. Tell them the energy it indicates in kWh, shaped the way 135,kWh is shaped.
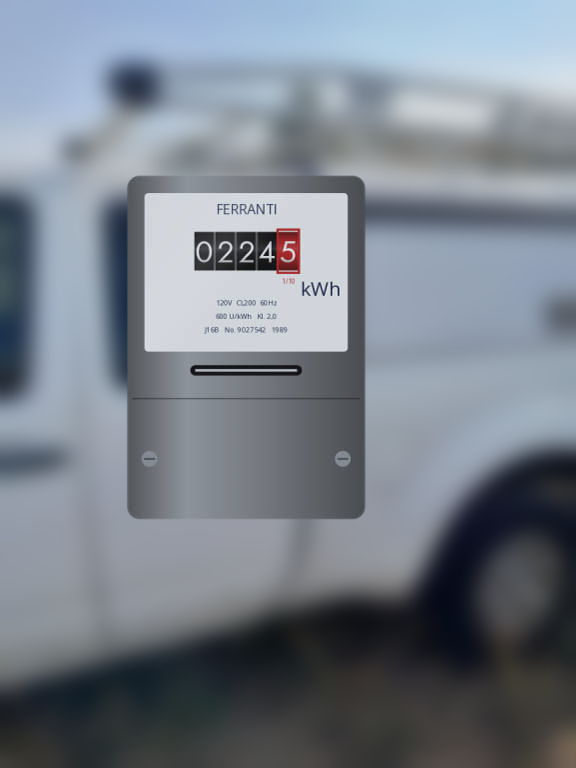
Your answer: 224.5,kWh
